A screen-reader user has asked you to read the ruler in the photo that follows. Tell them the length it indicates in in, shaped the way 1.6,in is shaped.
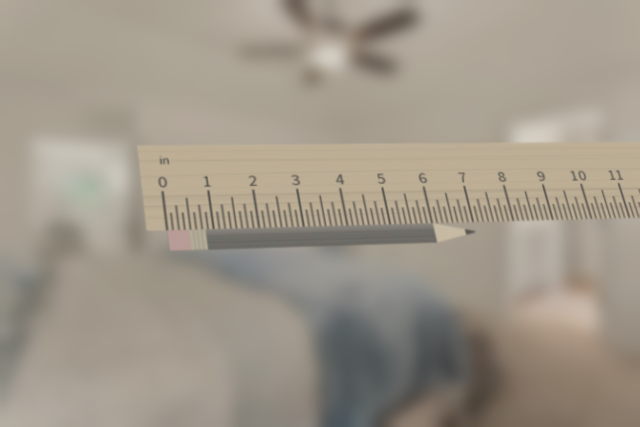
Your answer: 7,in
